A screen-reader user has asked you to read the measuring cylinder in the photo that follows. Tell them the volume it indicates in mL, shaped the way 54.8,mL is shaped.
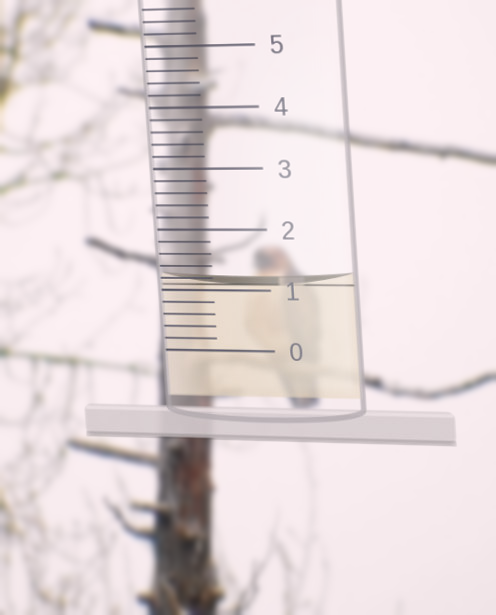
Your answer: 1.1,mL
